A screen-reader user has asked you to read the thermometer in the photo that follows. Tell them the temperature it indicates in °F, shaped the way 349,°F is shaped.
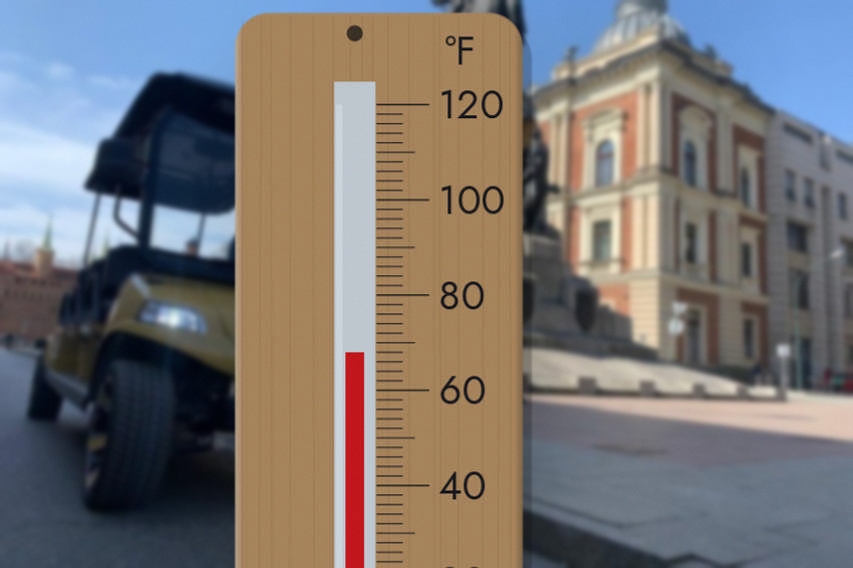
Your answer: 68,°F
